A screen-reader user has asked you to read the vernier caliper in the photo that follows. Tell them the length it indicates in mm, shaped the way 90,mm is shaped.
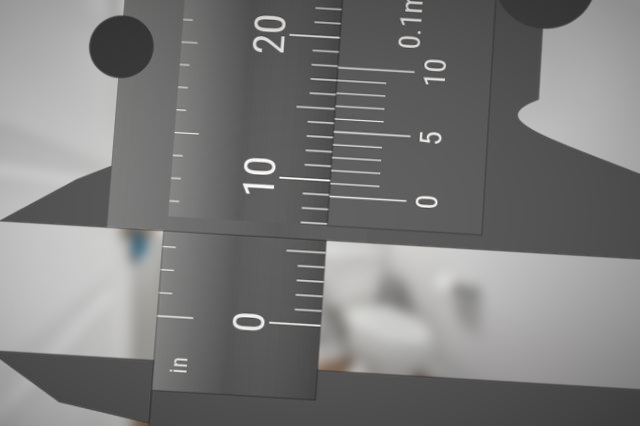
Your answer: 8.9,mm
